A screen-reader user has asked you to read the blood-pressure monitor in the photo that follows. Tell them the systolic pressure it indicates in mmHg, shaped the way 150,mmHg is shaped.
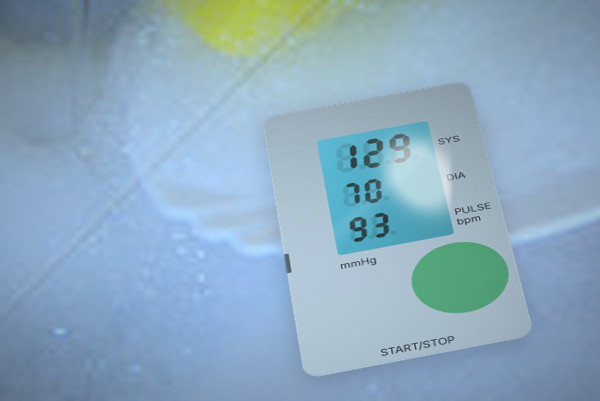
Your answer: 129,mmHg
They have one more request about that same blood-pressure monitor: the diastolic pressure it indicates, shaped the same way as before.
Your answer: 70,mmHg
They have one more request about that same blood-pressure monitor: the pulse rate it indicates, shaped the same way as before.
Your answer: 93,bpm
